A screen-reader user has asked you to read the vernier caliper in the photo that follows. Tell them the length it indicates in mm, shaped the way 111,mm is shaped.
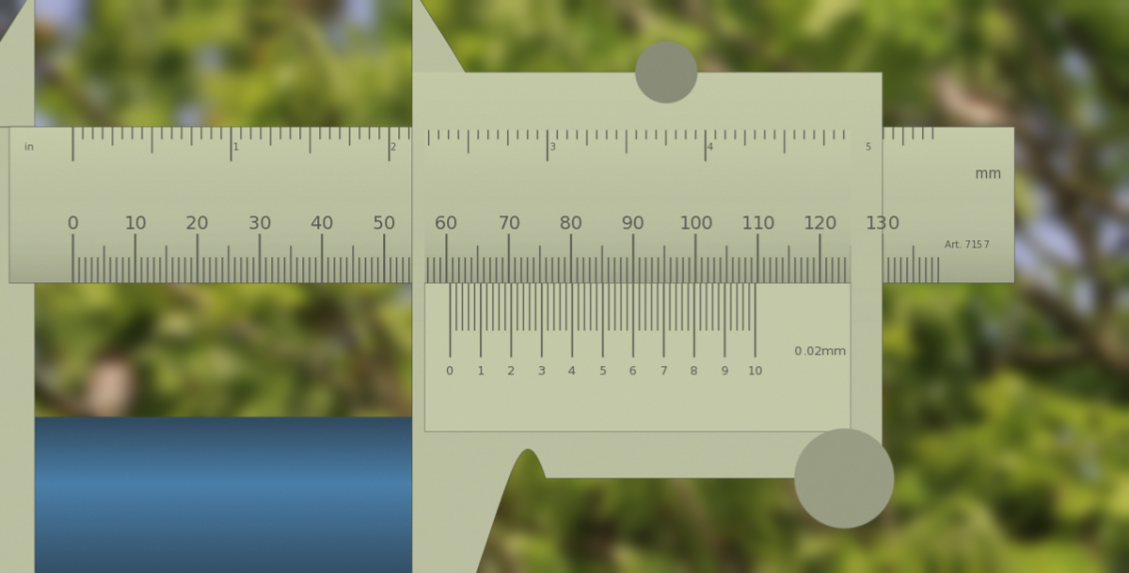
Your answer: 60.6,mm
